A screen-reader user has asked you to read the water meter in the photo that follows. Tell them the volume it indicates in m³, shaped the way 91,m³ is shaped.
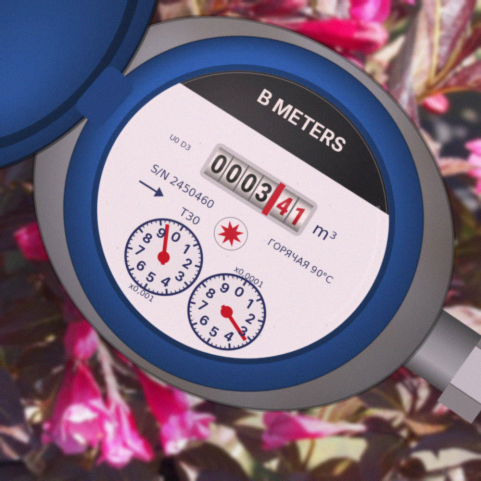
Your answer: 3.4093,m³
